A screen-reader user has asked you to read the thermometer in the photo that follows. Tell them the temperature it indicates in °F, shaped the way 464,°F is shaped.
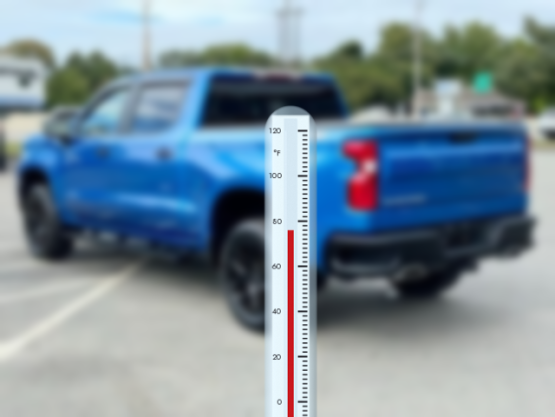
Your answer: 76,°F
